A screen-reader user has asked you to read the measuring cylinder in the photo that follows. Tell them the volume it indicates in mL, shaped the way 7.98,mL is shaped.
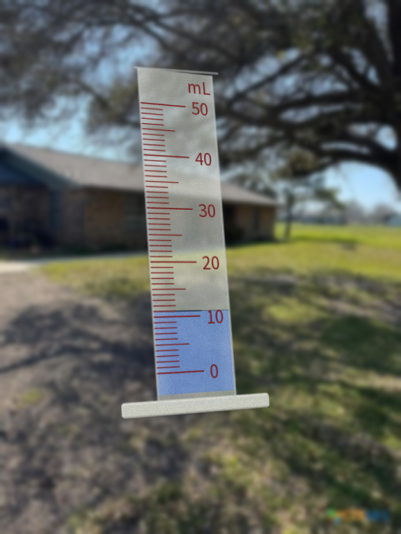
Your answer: 11,mL
